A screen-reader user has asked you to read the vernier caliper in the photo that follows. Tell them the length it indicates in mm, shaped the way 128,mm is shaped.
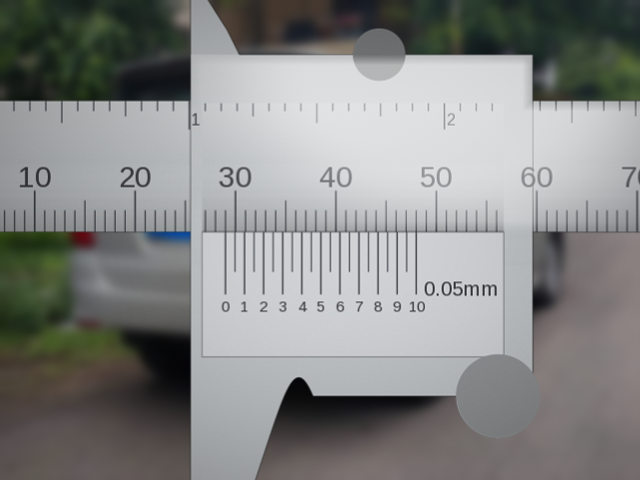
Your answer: 29.0,mm
